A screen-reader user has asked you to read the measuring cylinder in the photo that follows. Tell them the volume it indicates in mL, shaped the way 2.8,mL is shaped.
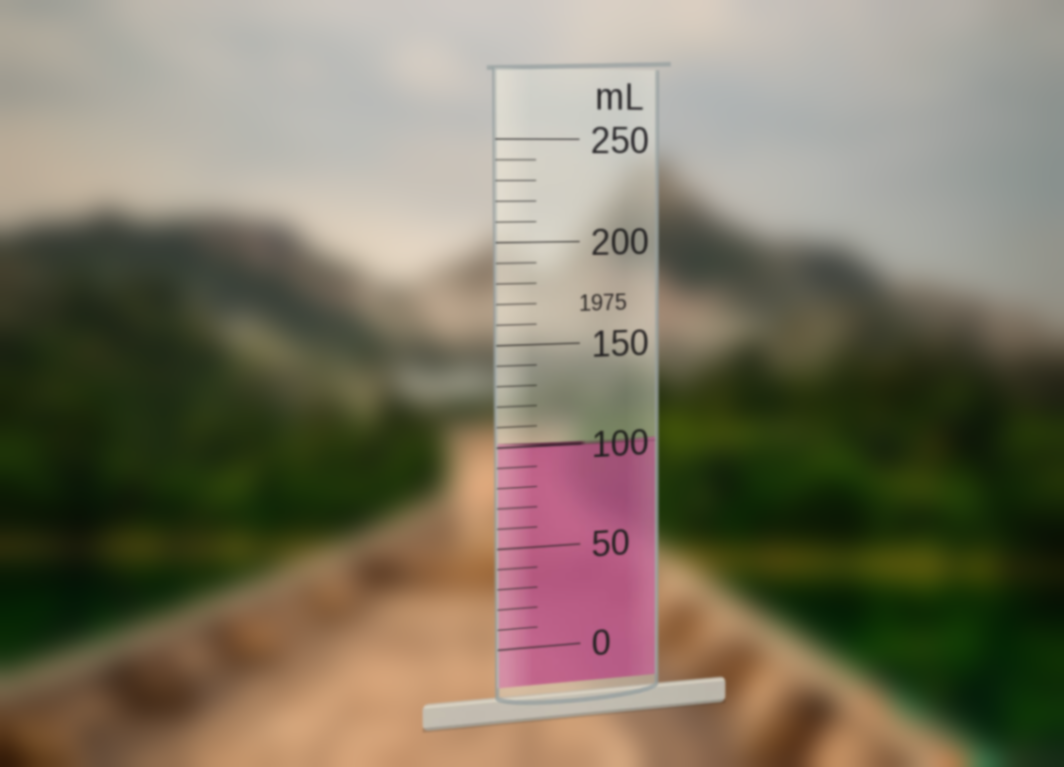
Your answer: 100,mL
